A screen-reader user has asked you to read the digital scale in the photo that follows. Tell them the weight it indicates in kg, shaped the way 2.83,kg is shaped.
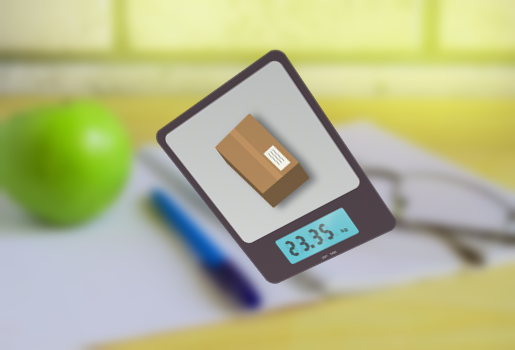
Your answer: 23.35,kg
